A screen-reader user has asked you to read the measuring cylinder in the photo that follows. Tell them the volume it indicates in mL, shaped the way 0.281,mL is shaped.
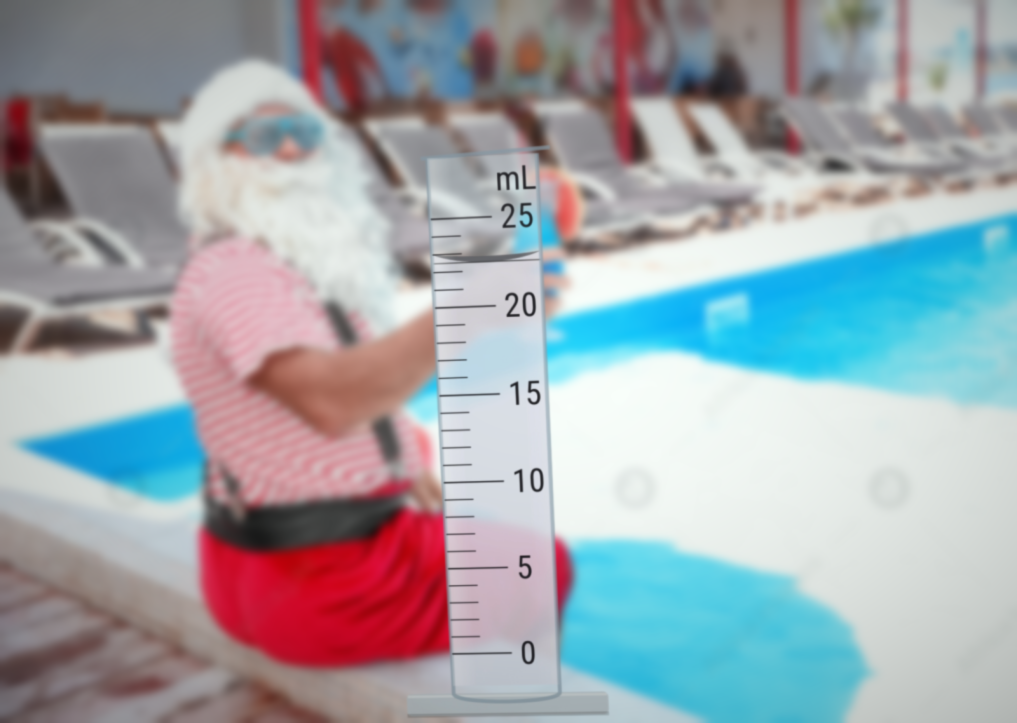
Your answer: 22.5,mL
